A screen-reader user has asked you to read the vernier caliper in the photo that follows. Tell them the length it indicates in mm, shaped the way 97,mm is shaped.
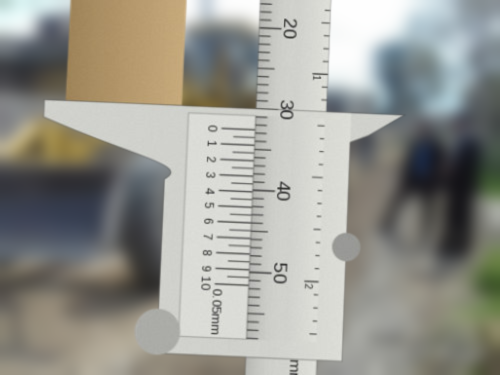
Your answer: 32.6,mm
